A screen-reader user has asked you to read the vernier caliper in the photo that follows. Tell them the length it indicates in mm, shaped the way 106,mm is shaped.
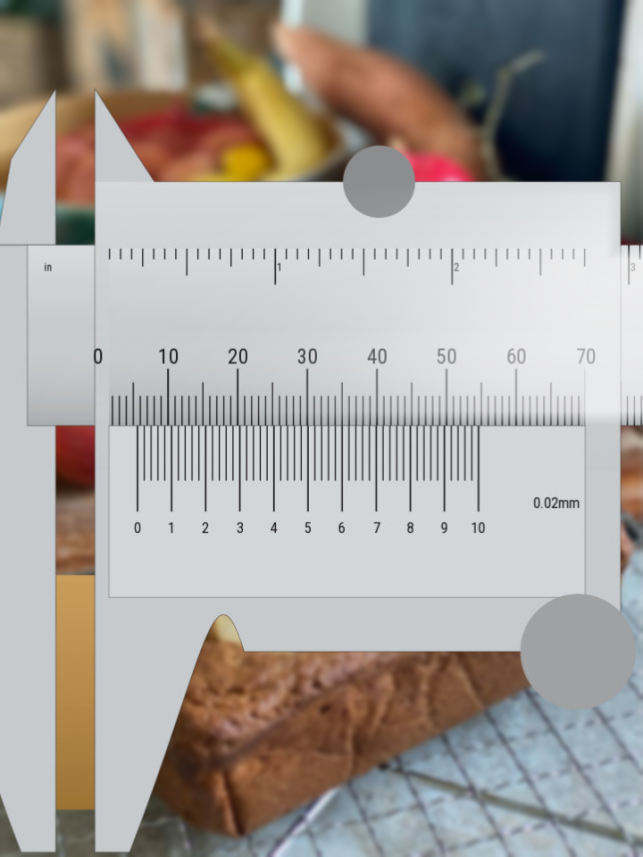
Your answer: 5.6,mm
